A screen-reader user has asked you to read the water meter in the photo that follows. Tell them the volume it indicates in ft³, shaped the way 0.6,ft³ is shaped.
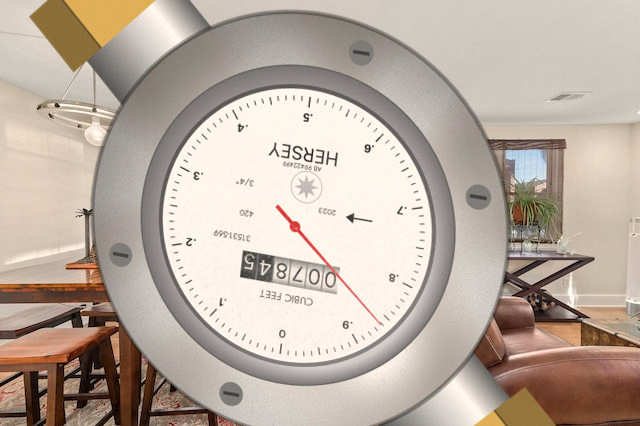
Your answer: 7844.86,ft³
